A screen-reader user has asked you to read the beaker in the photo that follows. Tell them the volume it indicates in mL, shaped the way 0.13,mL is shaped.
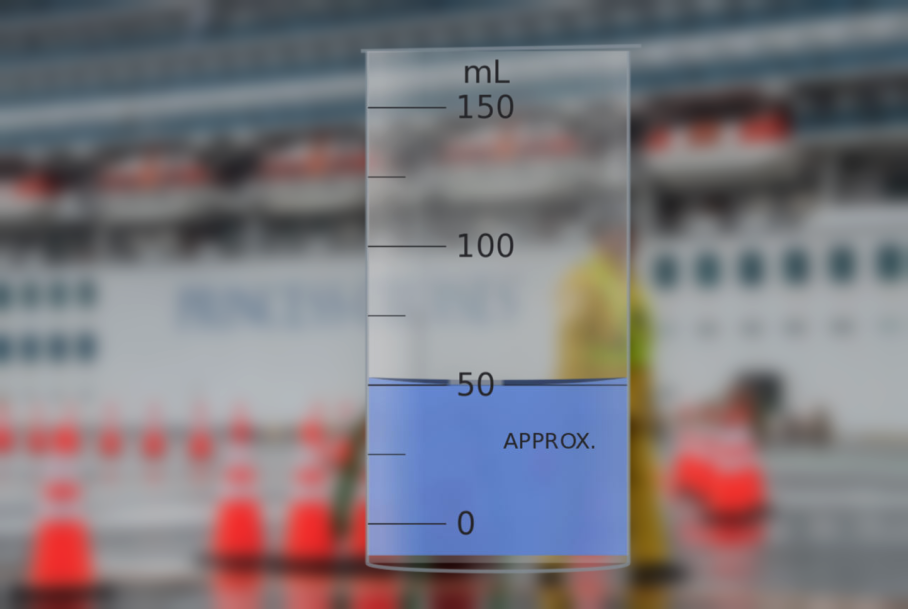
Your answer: 50,mL
